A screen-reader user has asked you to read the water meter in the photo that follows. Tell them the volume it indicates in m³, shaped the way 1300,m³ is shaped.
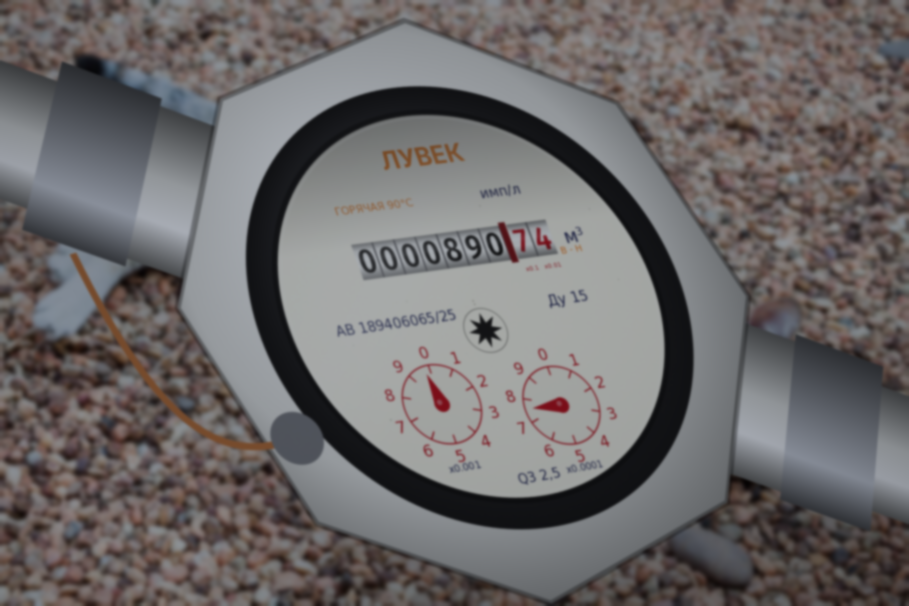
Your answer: 890.7397,m³
